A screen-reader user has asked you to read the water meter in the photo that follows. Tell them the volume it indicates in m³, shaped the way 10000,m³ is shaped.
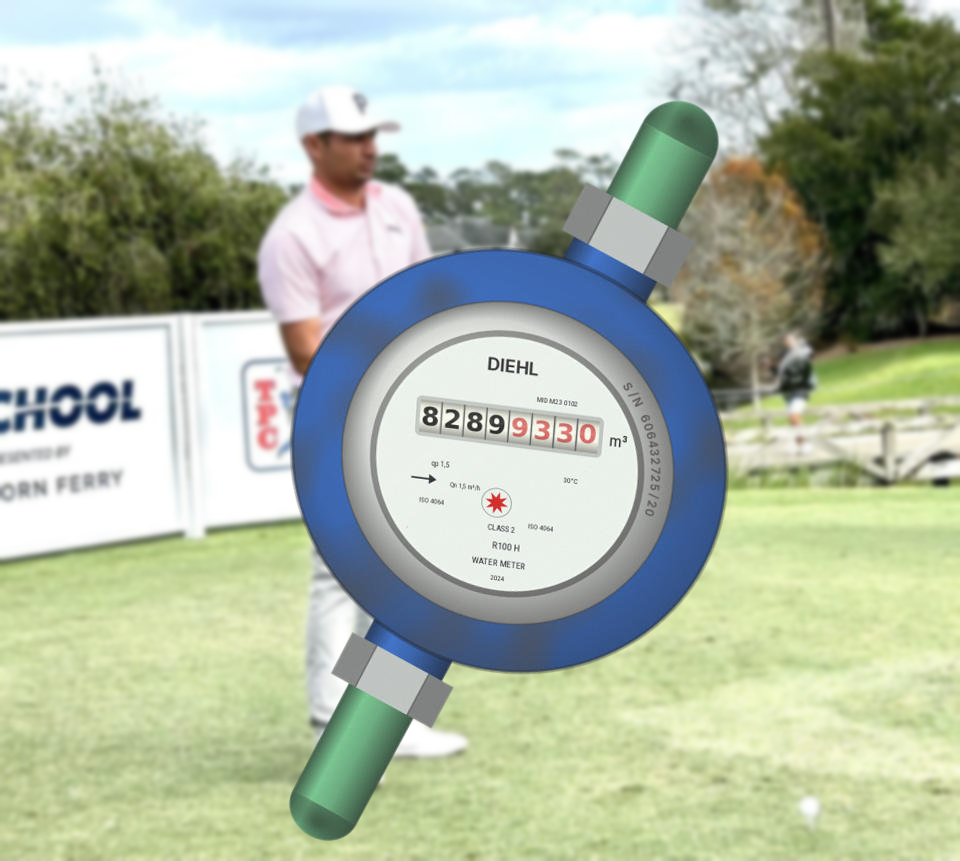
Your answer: 8289.9330,m³
